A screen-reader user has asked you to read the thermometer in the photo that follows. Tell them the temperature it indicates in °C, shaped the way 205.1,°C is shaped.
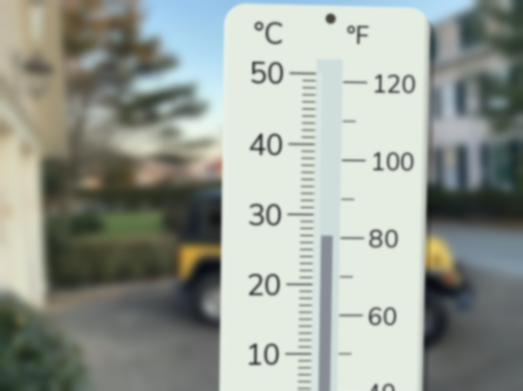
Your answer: 27,°C
